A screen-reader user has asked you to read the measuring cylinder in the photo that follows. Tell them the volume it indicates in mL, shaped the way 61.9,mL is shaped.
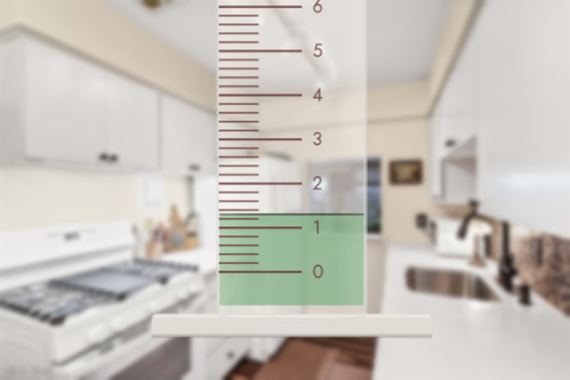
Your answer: 1.3,mL
